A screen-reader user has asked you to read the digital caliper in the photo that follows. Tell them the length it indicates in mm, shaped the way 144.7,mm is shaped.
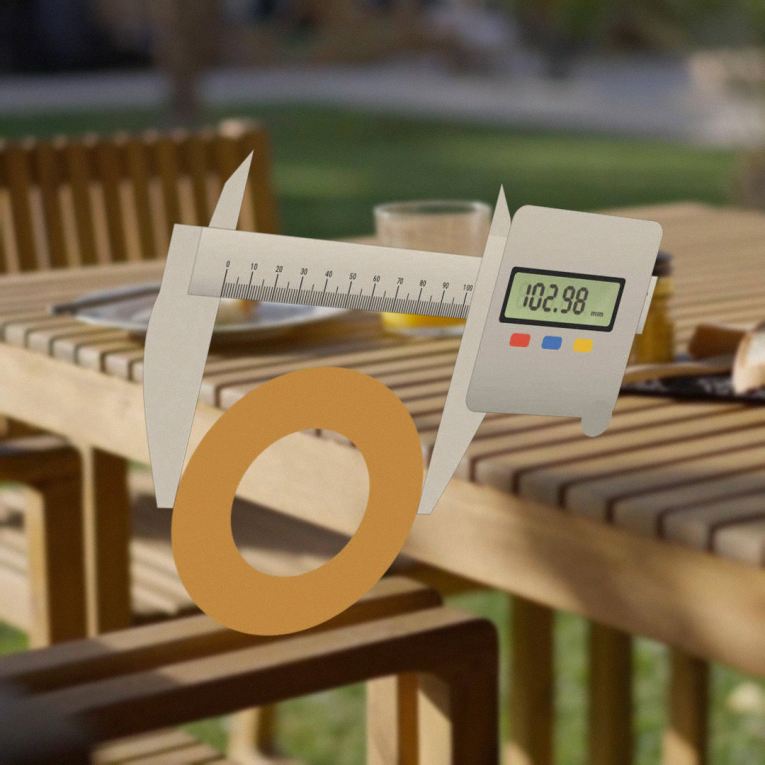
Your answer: 102.98,mm
